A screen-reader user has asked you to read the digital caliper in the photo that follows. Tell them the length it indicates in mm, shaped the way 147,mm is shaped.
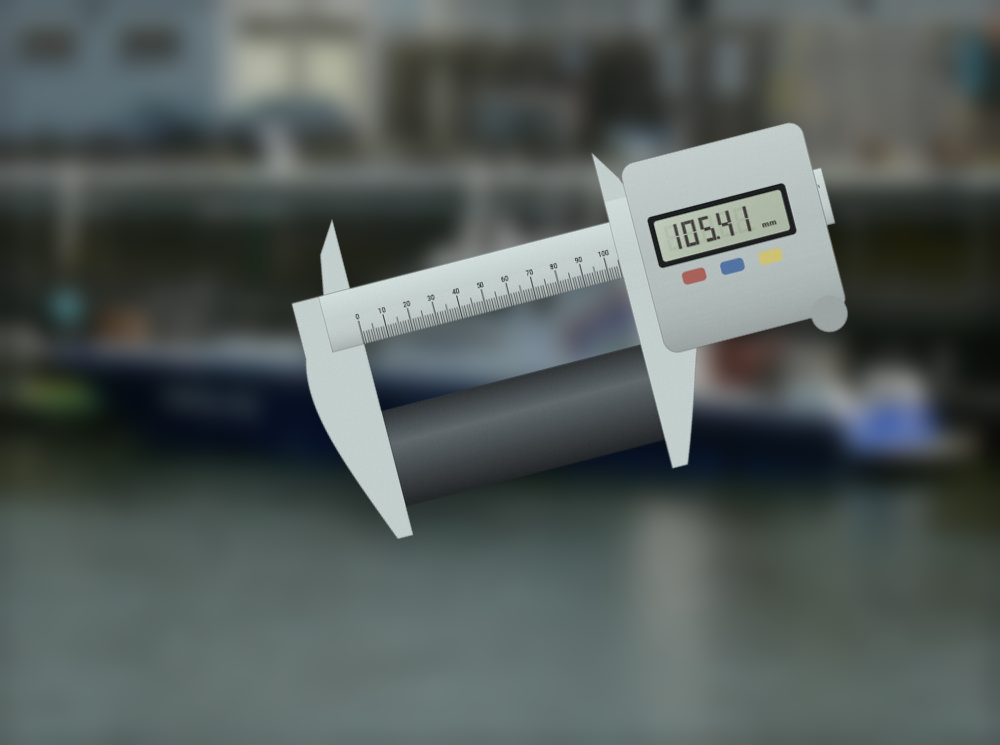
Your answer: 105.41,mm
